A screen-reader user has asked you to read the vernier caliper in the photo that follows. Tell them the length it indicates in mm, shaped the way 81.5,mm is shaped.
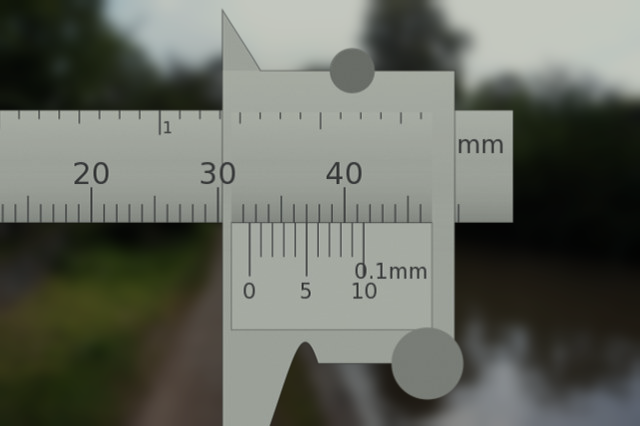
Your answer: 32.5,mm
